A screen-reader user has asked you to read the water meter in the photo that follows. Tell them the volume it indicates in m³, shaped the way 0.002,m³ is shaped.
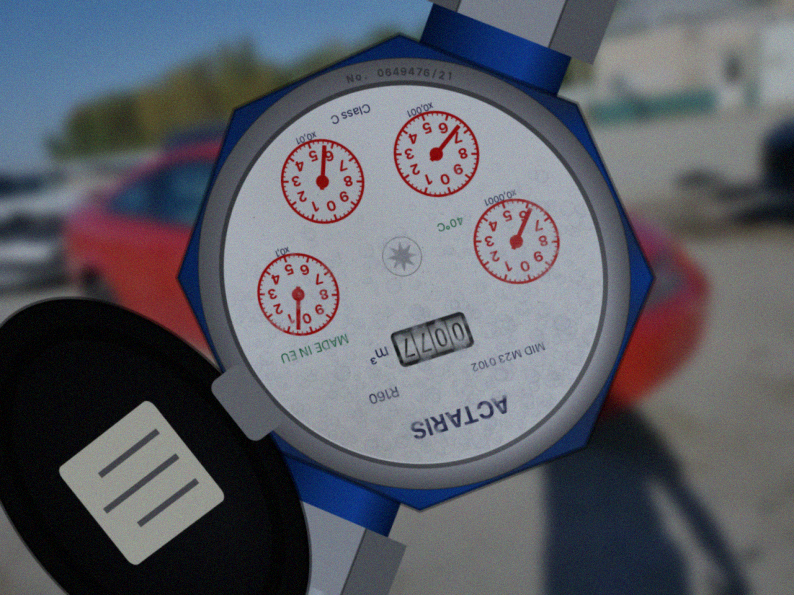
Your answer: 77.0566,m³
